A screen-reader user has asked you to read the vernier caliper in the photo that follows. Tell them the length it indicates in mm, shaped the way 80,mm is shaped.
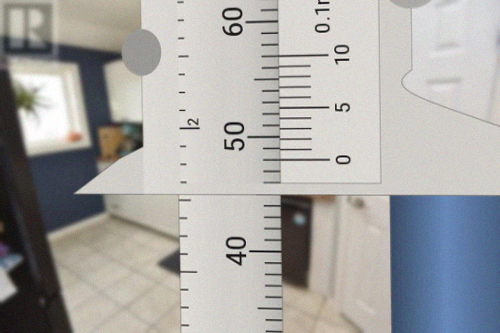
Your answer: 48.0,mm
